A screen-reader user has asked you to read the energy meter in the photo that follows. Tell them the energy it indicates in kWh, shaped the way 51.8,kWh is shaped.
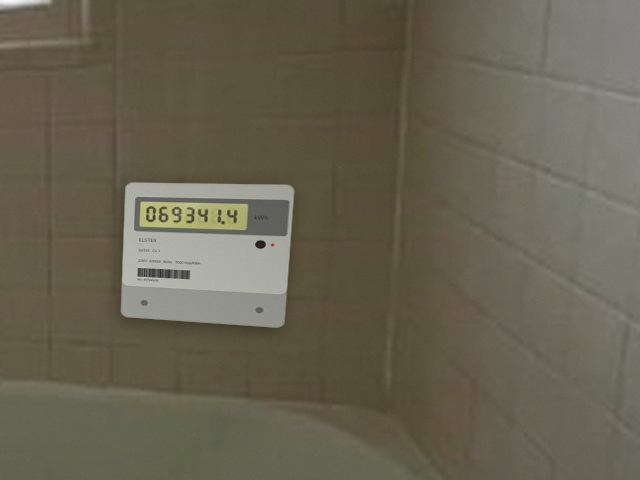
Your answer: 69341.4,kWh
